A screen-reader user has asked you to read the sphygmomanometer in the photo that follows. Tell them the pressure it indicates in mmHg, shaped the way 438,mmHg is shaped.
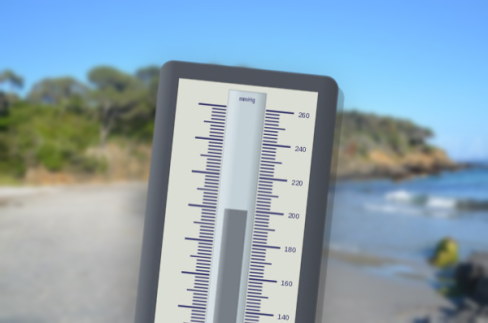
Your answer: 200,mmHg
